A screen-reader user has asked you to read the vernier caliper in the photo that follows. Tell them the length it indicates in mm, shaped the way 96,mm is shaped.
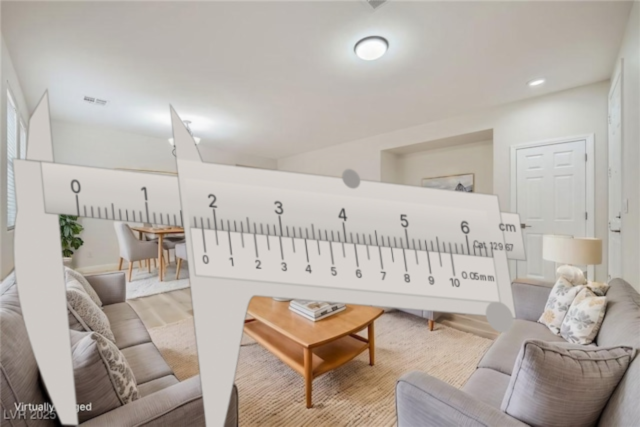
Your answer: 18.0,mm
